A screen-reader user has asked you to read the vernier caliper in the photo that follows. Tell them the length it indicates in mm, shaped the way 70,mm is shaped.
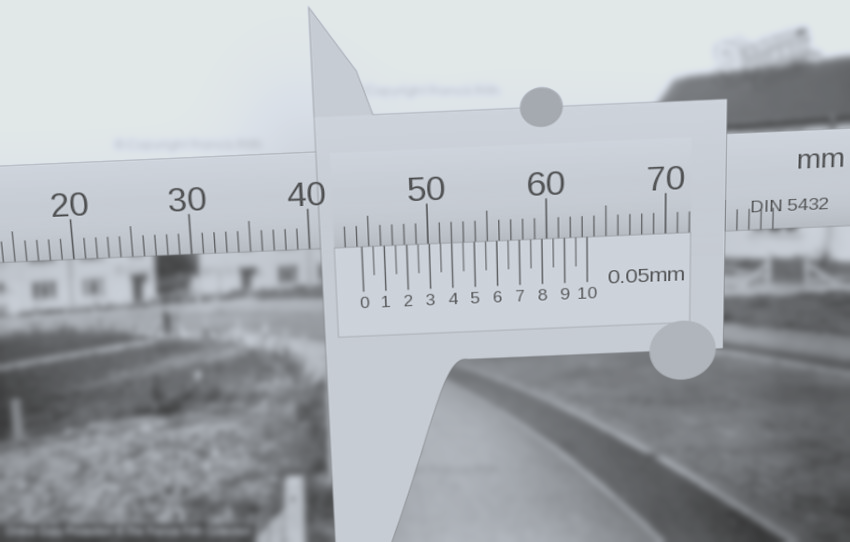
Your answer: 44.4,mm
